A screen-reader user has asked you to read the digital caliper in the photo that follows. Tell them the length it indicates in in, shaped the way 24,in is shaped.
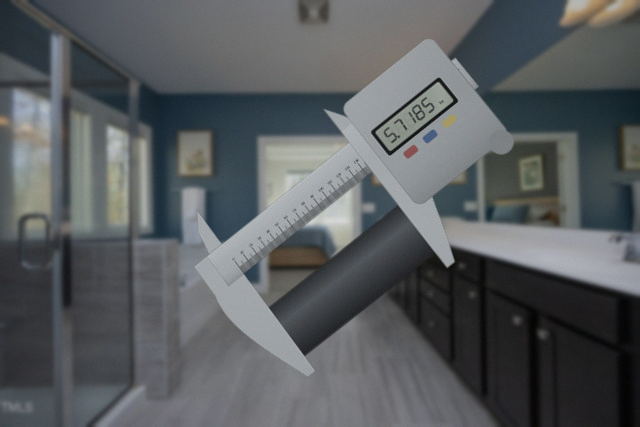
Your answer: 5.7185,in
